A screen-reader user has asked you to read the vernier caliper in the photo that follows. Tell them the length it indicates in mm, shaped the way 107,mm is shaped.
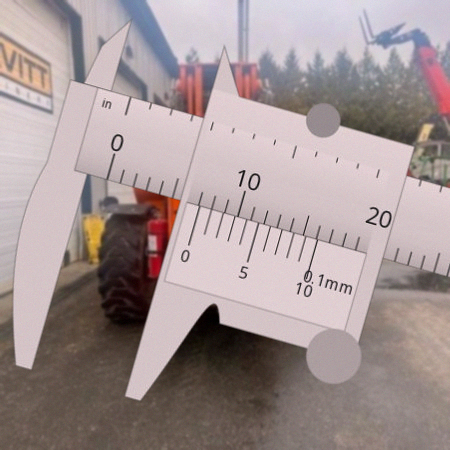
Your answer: 7.1,mm
